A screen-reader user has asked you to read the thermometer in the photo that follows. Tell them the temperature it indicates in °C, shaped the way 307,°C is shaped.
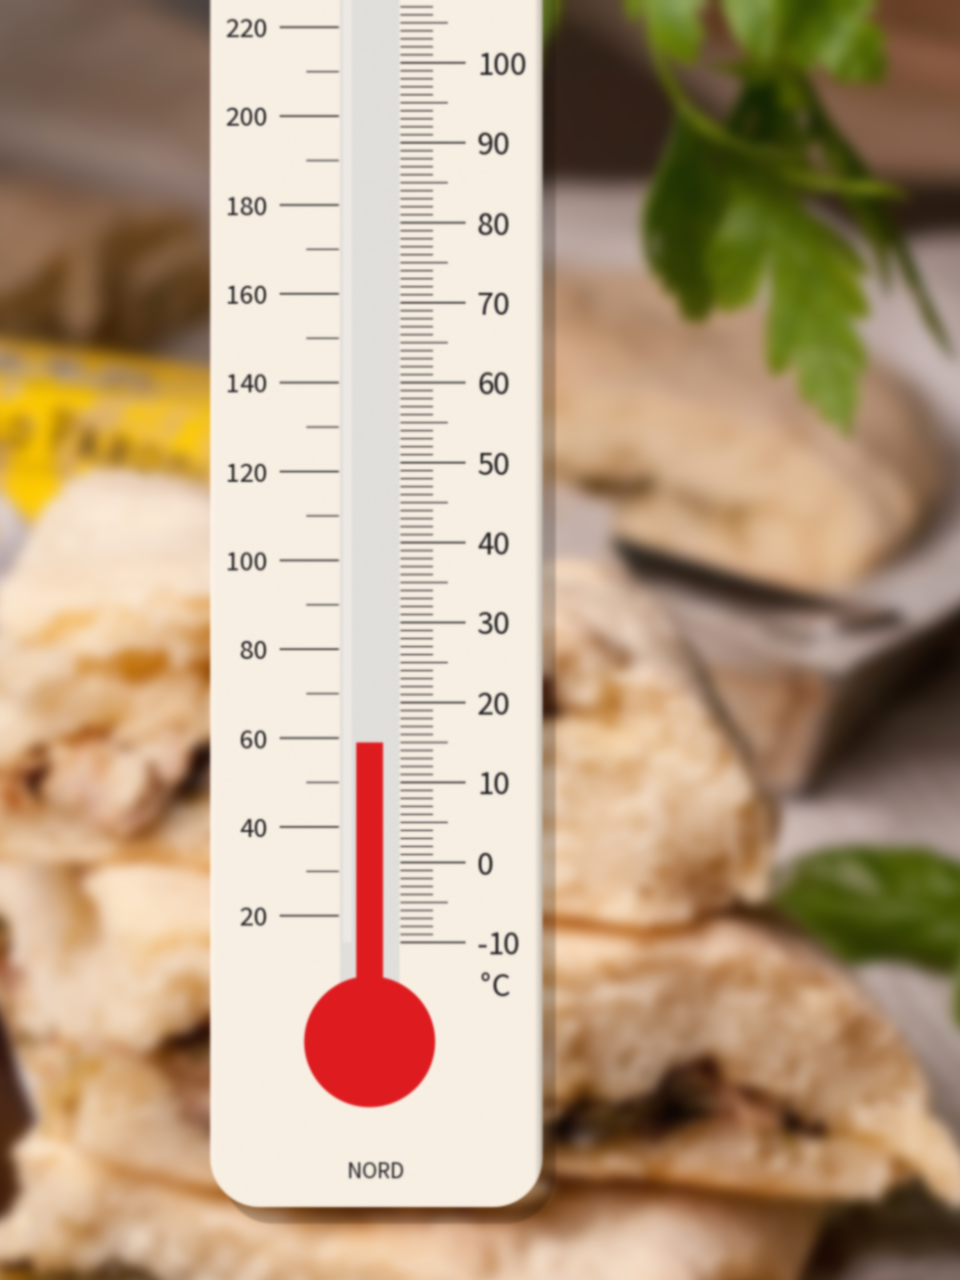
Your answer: 15,°C
